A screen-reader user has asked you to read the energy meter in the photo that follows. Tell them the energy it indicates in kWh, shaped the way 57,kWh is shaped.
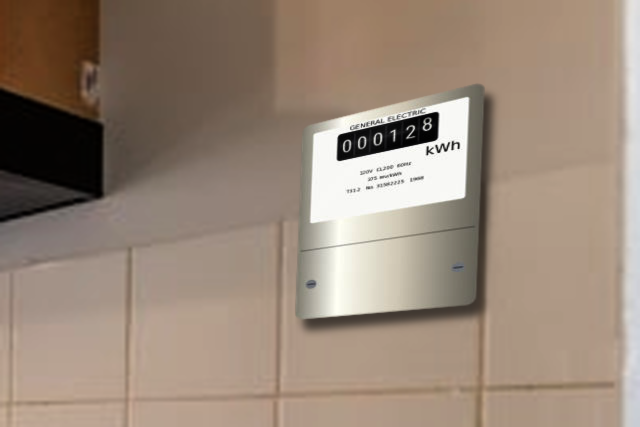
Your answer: 128,kWh
